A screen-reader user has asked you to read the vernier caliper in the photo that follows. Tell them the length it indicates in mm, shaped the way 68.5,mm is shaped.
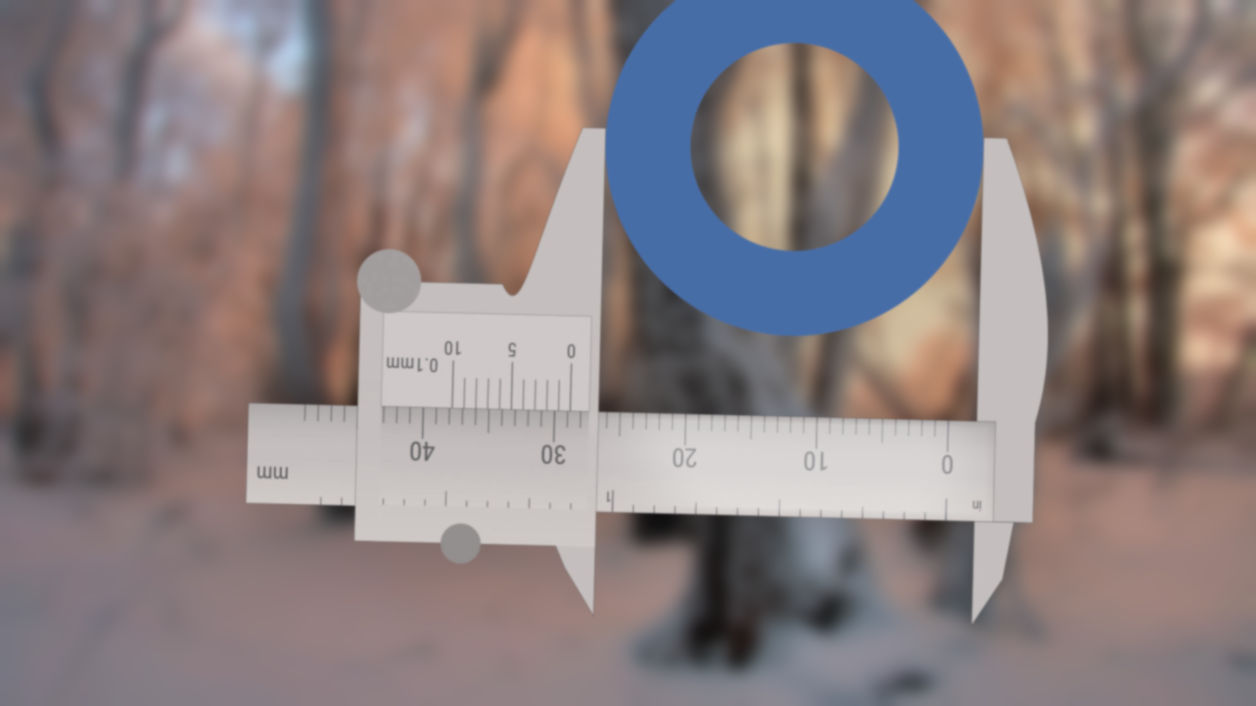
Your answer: 28.8,mm
